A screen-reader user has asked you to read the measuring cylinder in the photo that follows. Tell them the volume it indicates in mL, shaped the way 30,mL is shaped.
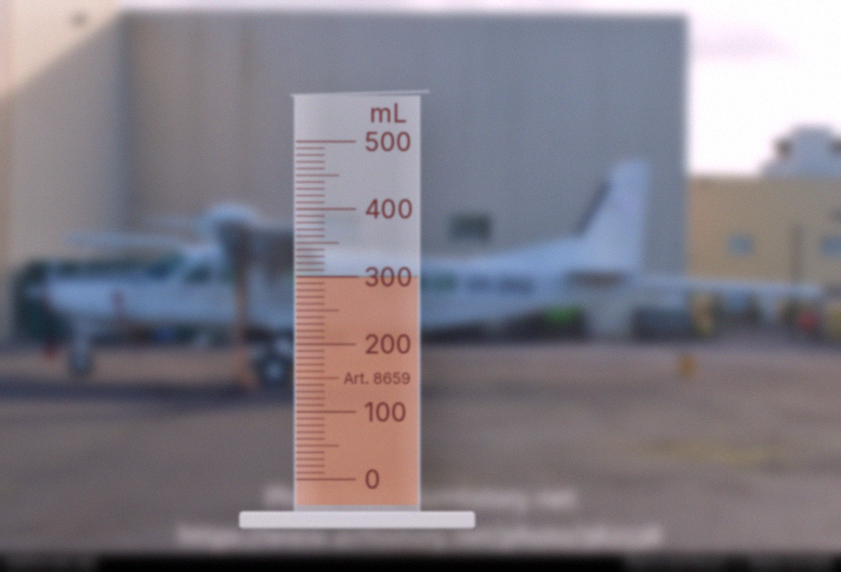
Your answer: 300,mL
